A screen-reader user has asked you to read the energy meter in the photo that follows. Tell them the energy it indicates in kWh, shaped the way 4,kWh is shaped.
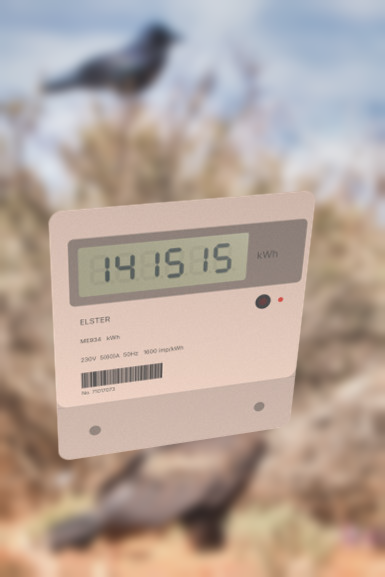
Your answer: 141515,kWh
